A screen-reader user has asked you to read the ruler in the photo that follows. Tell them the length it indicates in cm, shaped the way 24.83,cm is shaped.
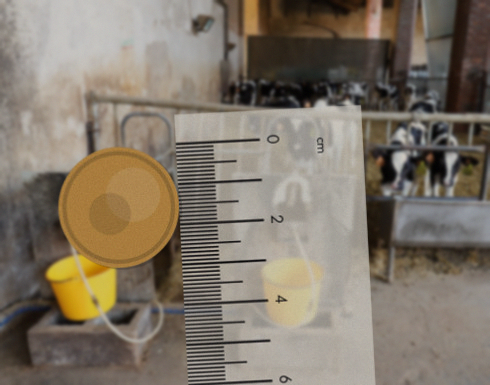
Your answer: 3,cm
